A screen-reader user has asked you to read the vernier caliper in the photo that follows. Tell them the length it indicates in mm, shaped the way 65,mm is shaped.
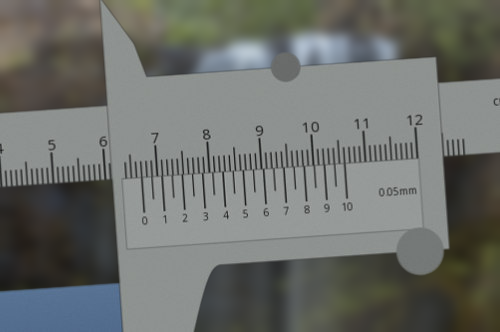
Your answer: 67.0,mm
